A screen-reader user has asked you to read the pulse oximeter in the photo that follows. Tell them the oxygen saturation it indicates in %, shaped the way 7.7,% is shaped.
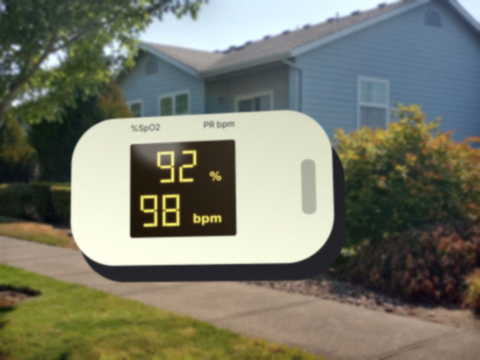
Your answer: 92,%
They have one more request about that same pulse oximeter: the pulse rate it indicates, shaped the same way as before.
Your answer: 98,bpm
